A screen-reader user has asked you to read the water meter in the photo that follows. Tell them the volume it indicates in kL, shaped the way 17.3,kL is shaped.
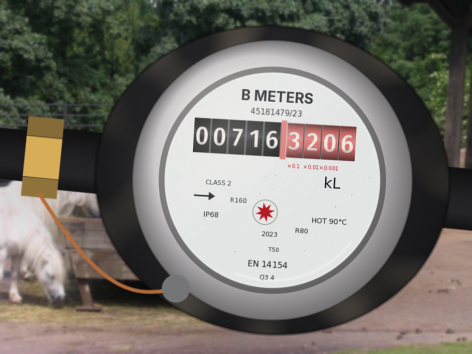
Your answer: 716.3206,kL
